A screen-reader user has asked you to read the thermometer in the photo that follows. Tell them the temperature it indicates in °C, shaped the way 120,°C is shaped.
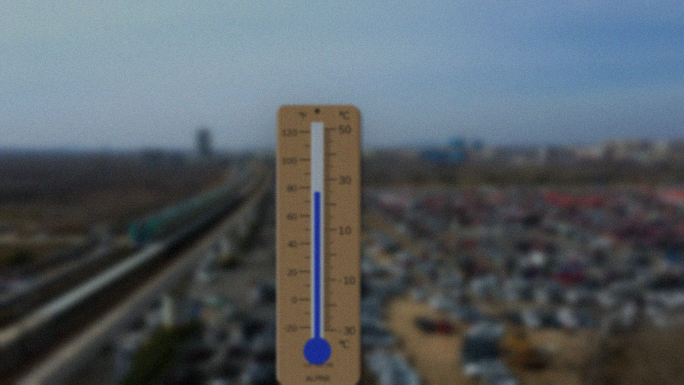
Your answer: 25,°C
